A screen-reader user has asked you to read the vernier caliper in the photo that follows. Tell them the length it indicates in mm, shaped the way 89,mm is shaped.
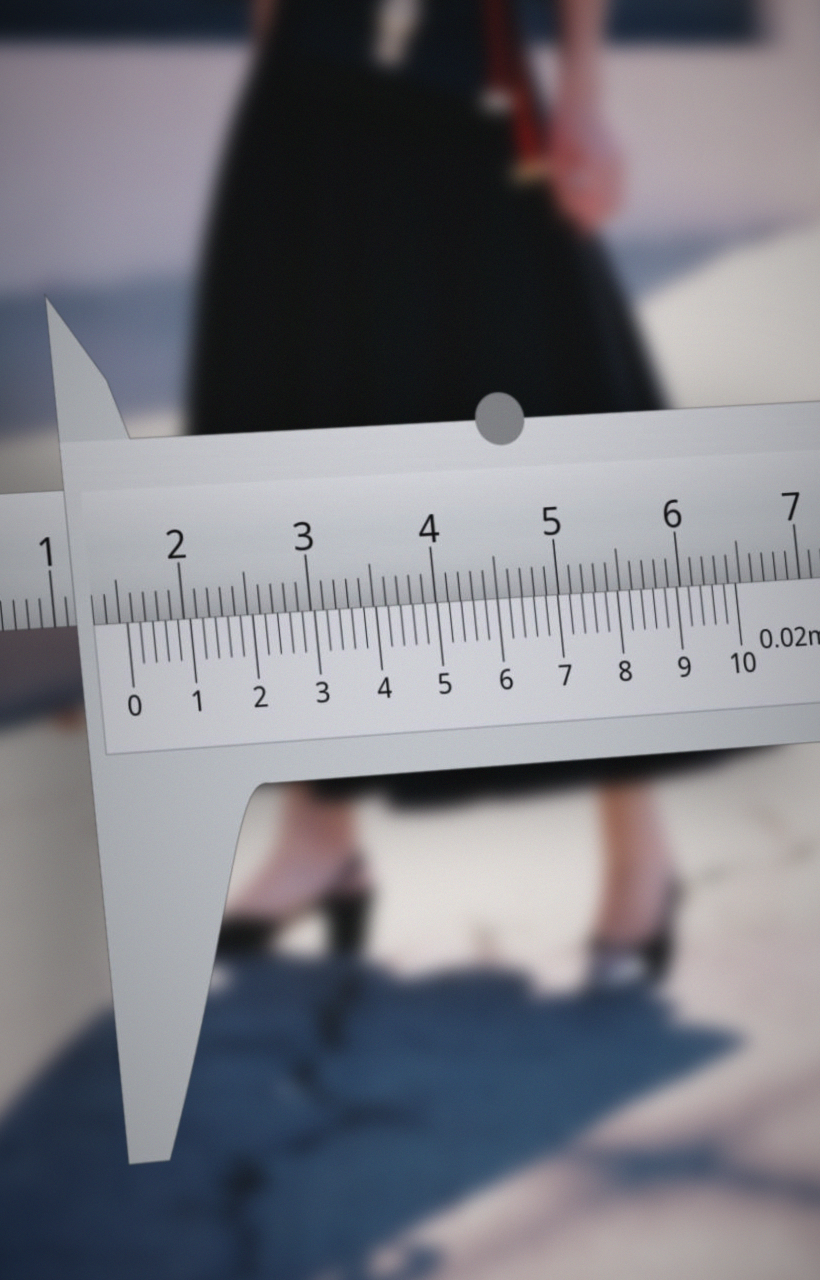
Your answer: 15.6,mm
